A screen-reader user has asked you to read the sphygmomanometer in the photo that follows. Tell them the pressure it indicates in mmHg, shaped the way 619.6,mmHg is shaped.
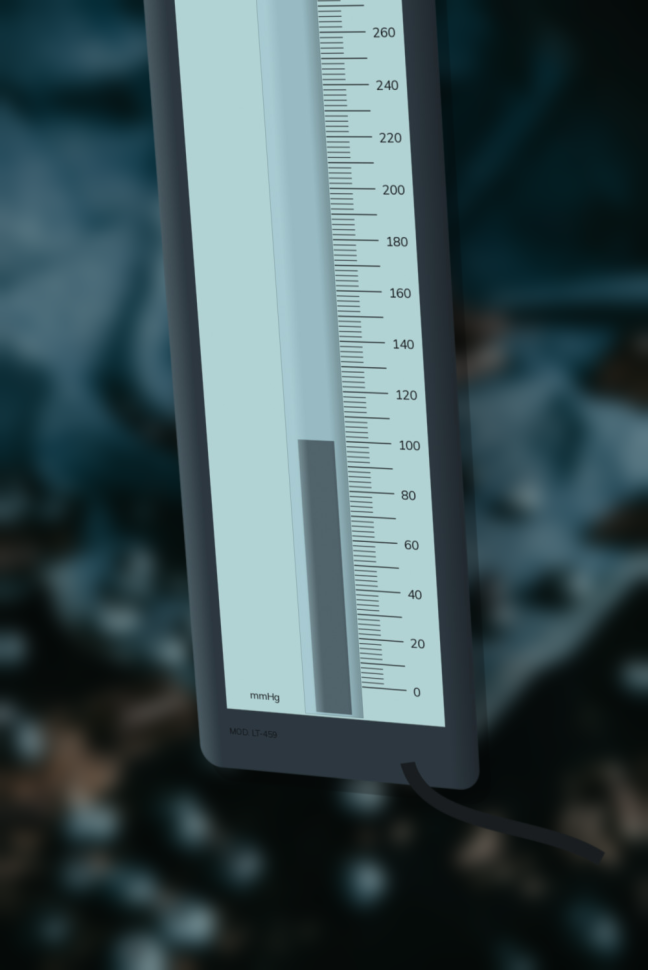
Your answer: 100,mmHg
